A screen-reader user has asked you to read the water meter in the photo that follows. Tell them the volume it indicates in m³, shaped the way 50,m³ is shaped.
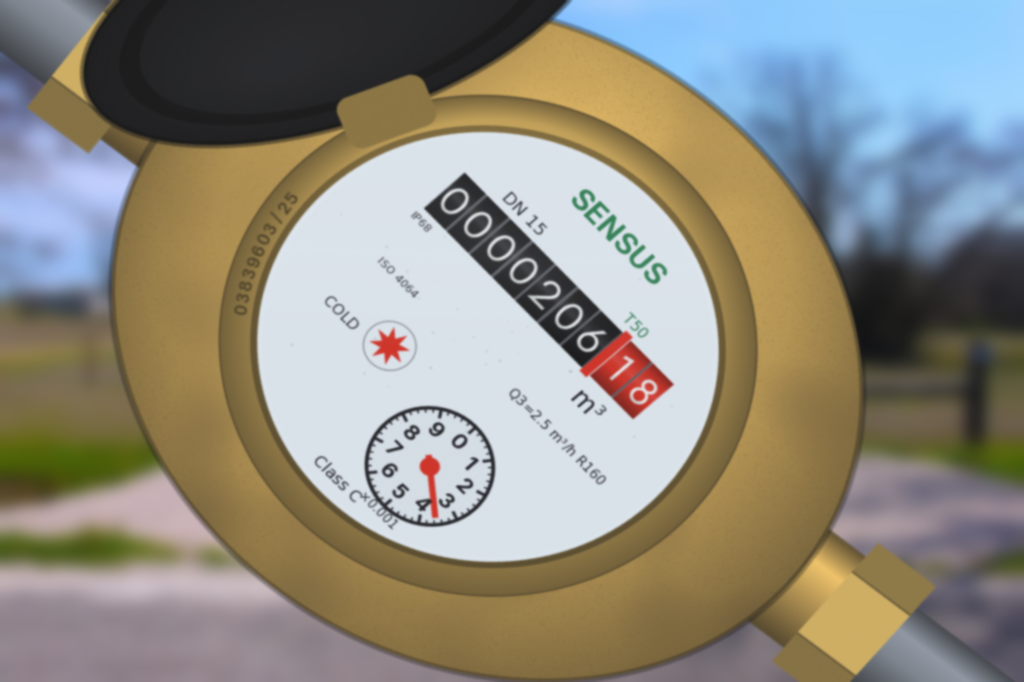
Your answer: 206.183,m³
